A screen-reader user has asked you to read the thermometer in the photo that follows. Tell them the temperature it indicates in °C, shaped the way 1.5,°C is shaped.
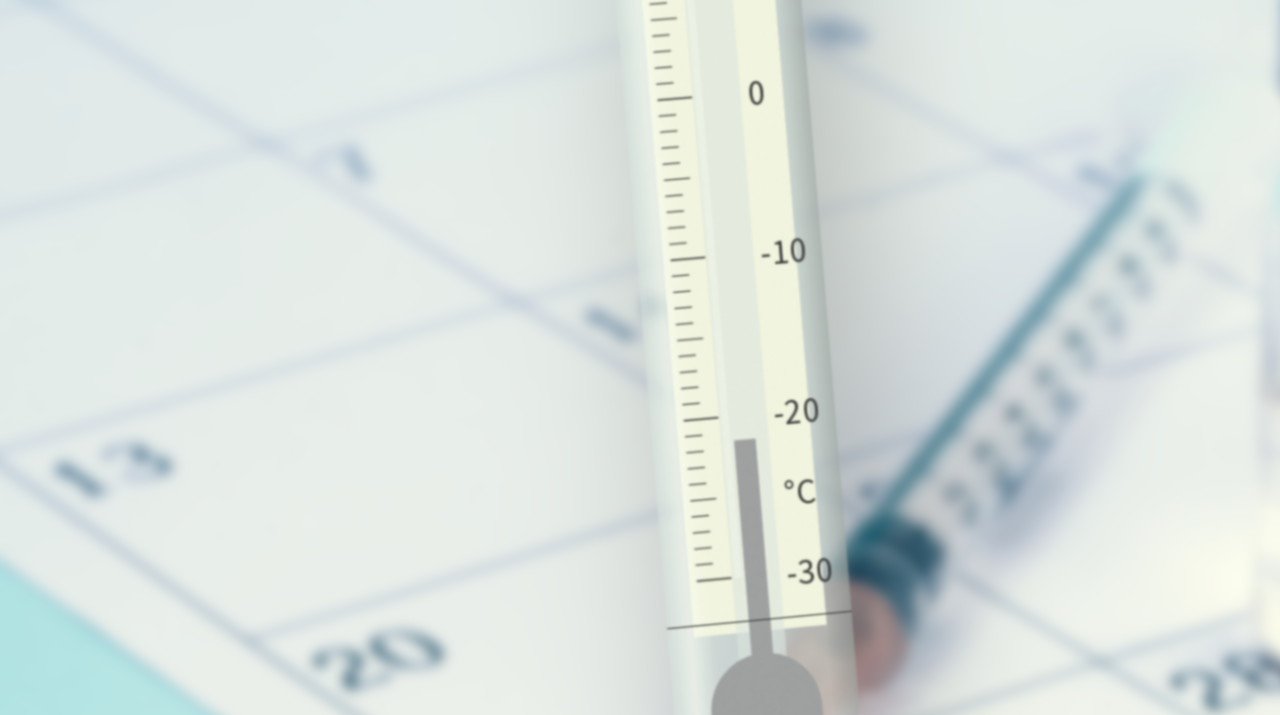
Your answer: -21.5,°C
